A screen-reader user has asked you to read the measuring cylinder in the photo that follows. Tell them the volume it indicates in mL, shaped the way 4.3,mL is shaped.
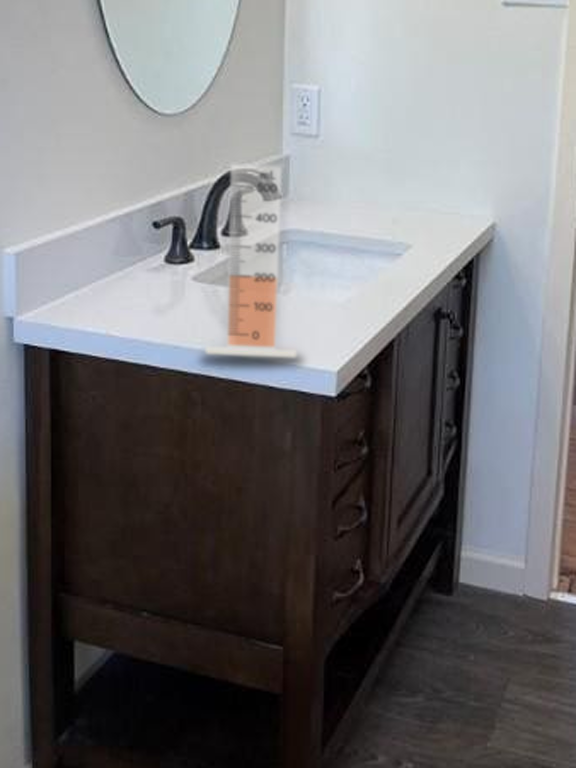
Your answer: 200,mL
